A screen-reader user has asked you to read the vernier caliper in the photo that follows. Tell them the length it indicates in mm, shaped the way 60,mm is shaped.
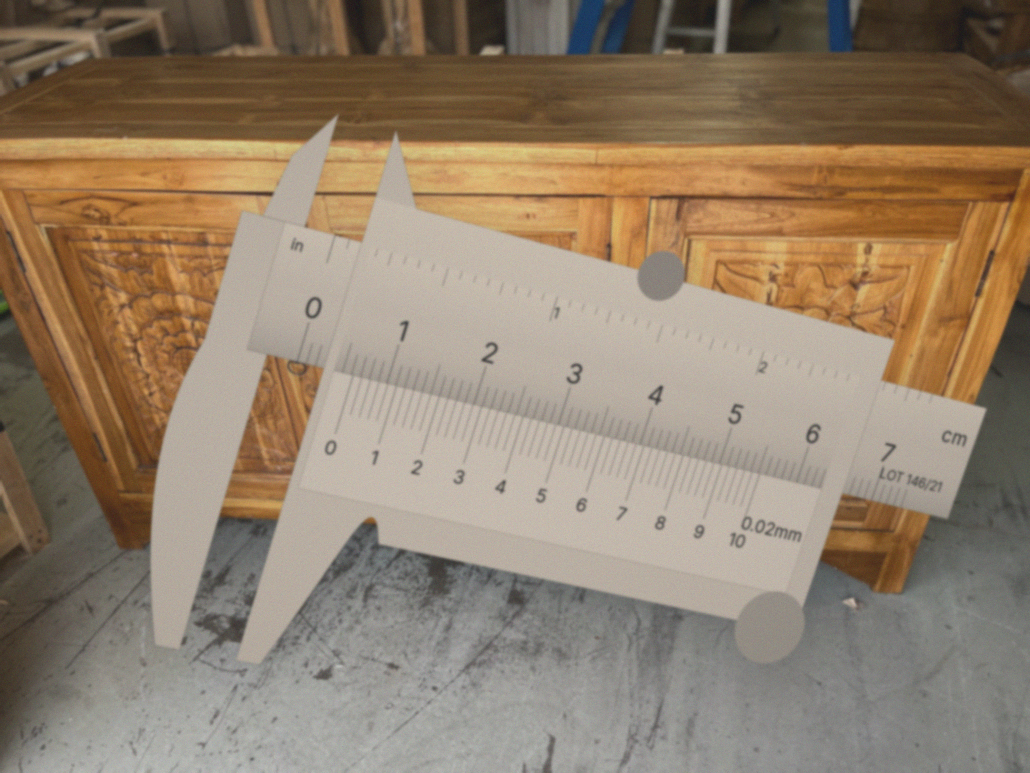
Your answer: 6.2,mm
